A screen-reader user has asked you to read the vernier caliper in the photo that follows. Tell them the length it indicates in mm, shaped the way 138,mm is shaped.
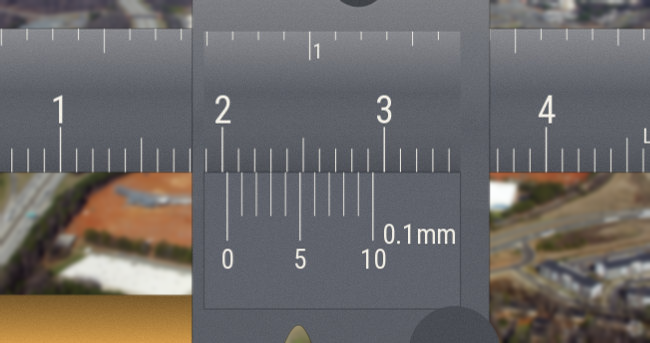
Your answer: 20.3,mm
